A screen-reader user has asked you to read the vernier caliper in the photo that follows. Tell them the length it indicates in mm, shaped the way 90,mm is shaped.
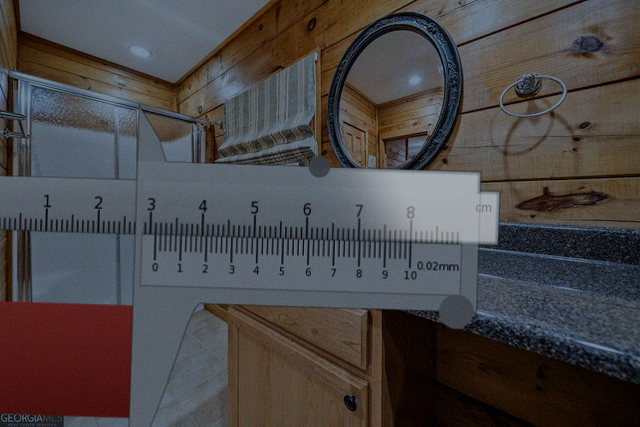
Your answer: 31.0,mm
